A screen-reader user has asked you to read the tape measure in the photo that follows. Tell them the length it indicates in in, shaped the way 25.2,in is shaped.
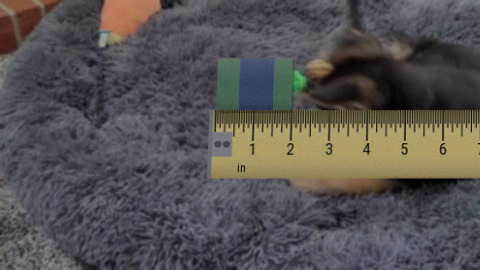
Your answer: 2,in
